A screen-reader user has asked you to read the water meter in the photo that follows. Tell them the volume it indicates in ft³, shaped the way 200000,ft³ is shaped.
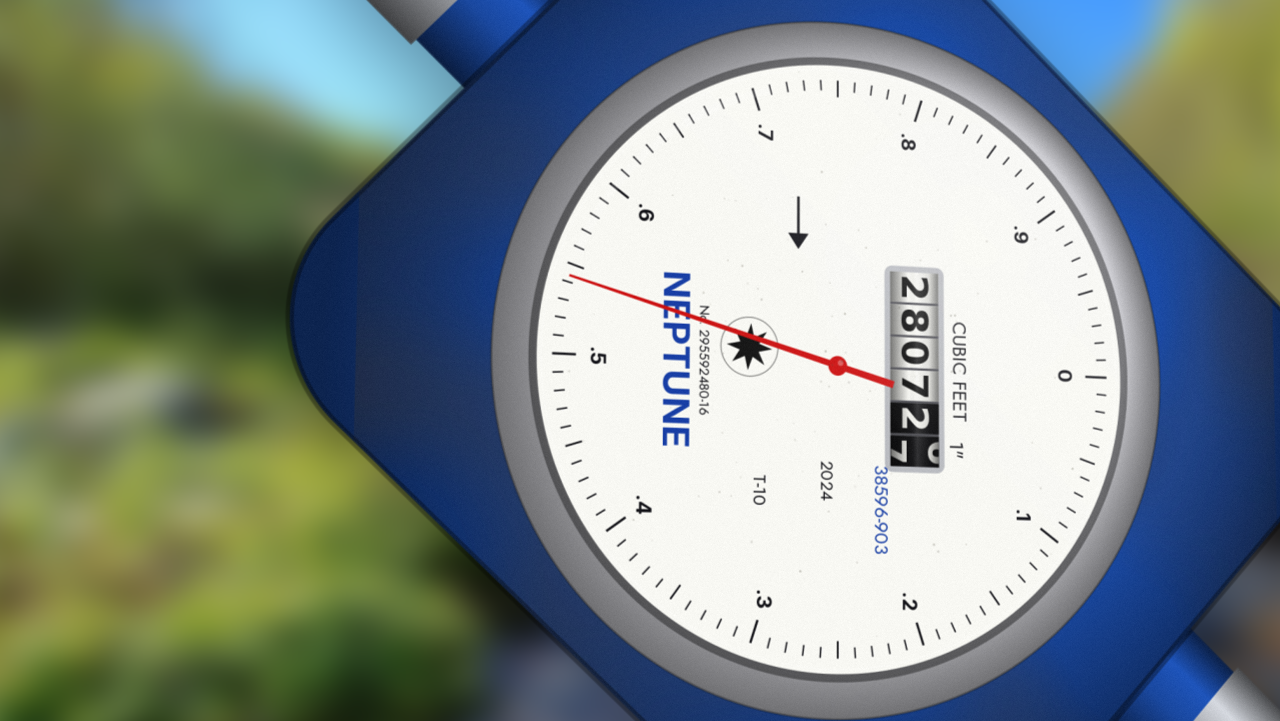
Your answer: 280726.54,ft³
